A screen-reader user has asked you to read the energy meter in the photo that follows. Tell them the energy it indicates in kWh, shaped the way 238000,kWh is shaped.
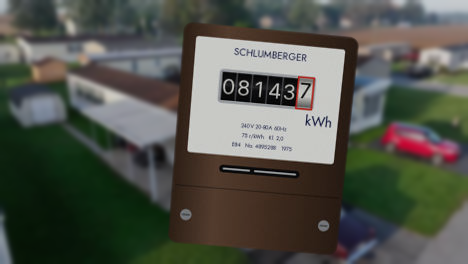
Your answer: 8143.7,kWh
